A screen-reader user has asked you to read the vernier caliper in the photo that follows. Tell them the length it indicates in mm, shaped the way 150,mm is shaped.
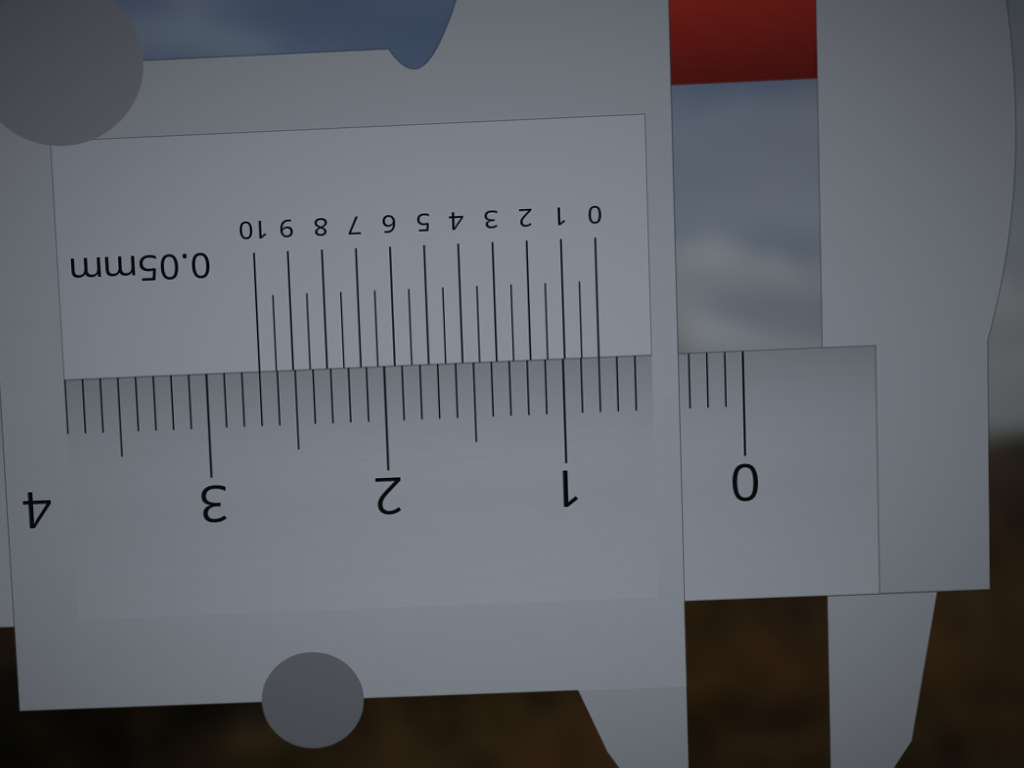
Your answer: 8.0,mm
